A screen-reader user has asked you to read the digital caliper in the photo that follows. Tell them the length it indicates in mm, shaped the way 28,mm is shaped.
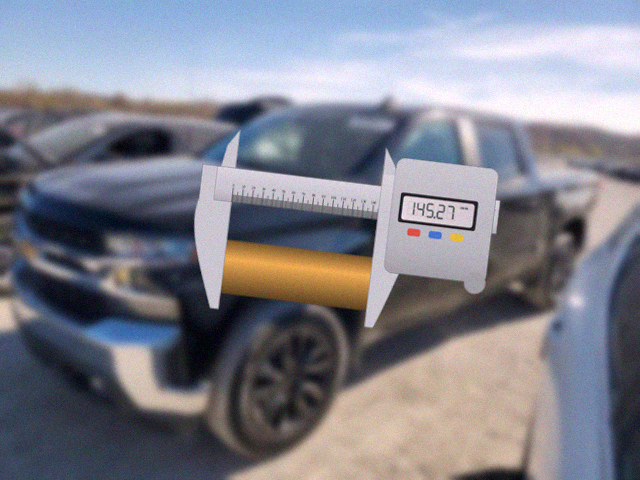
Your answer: 145.27,mm
